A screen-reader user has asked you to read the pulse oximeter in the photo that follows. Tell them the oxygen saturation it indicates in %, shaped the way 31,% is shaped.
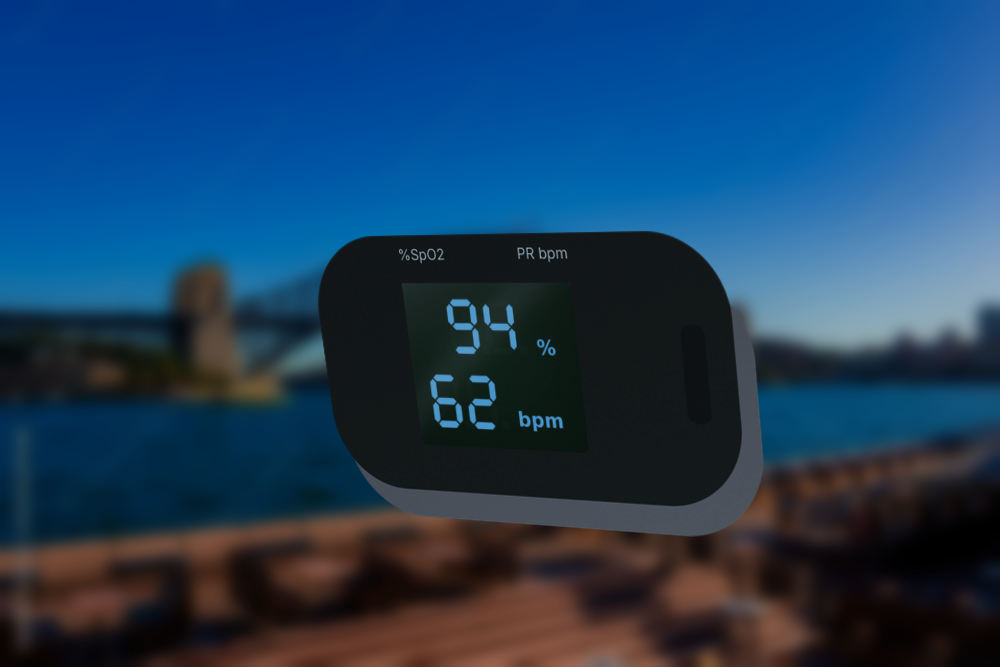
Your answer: 94,%
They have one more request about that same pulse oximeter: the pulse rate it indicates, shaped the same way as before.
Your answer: 62,bpm
